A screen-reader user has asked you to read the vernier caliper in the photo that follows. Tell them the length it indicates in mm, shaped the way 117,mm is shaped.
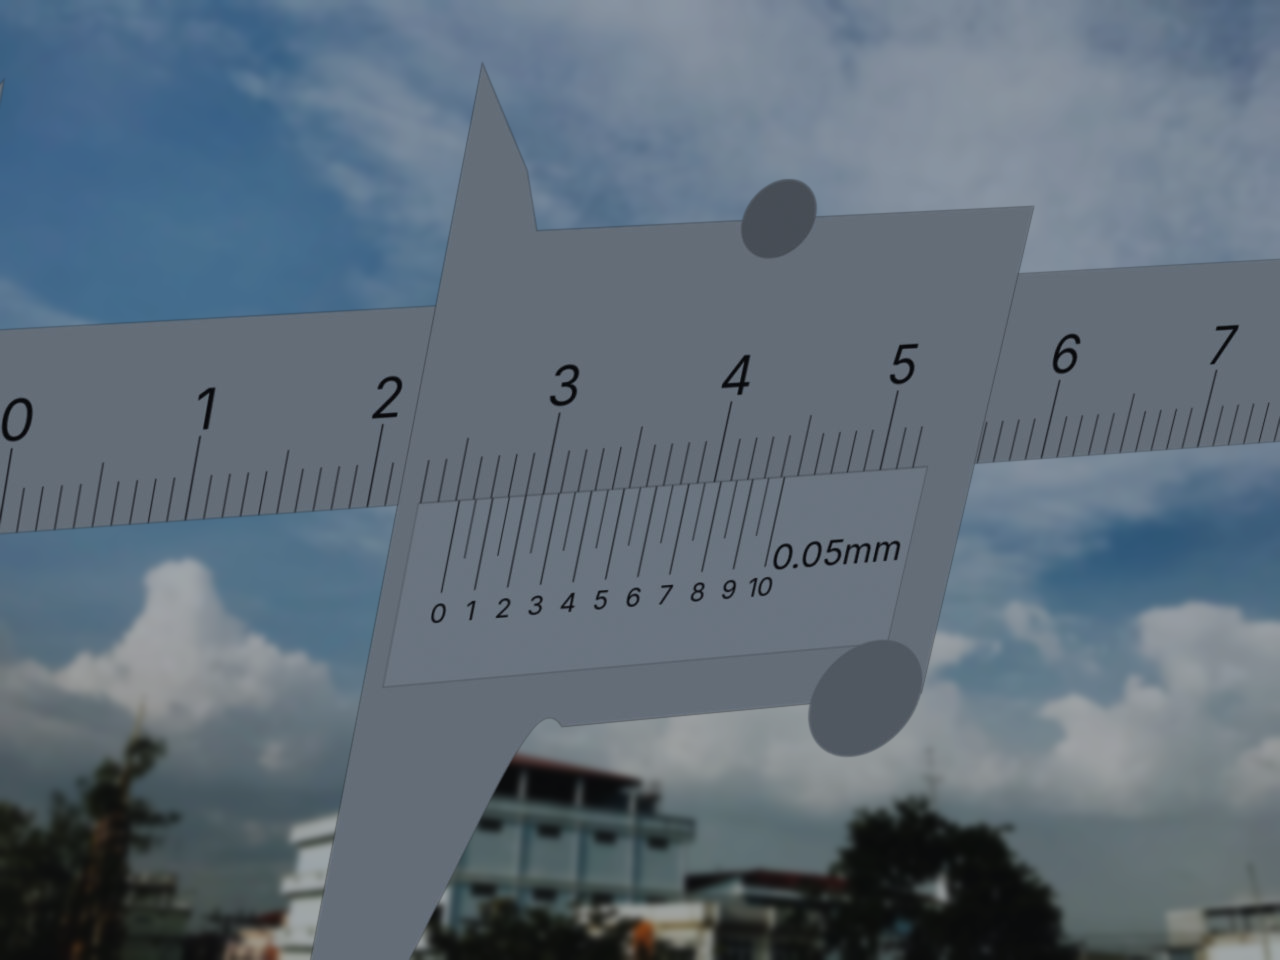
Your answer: 25.2,mm
